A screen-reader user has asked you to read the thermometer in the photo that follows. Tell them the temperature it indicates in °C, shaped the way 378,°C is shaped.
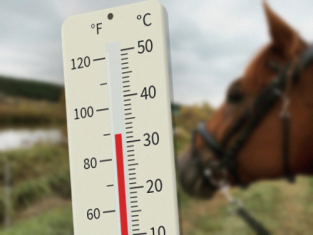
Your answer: 32,°C
